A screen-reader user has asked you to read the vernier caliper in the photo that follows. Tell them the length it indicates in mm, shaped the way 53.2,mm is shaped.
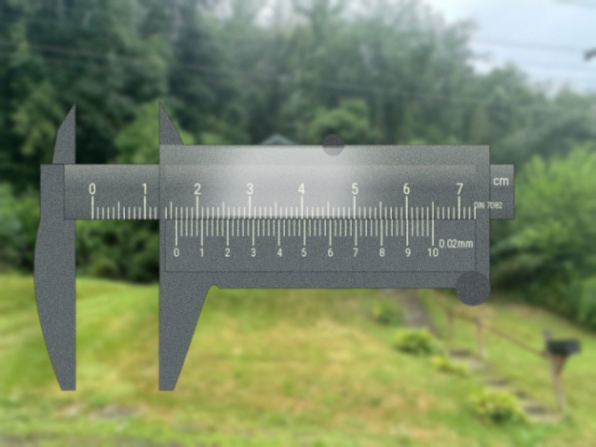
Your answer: 16.0,mm
